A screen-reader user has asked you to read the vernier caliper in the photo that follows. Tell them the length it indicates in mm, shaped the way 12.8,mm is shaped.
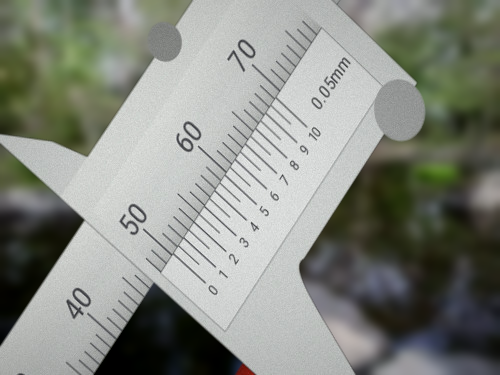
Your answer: 50.2,mm
